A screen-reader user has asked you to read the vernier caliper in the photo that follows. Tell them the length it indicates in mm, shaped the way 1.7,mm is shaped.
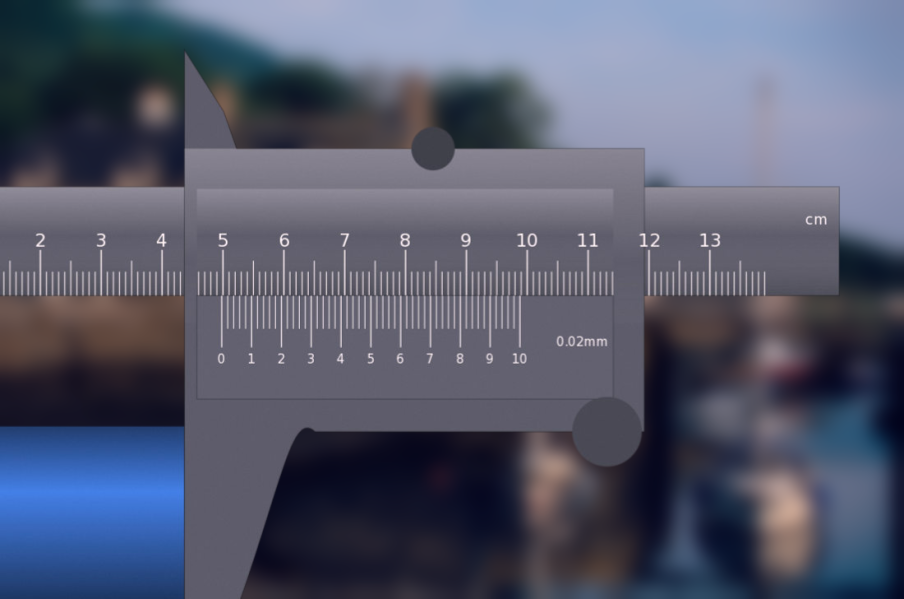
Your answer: 49.8,mm
